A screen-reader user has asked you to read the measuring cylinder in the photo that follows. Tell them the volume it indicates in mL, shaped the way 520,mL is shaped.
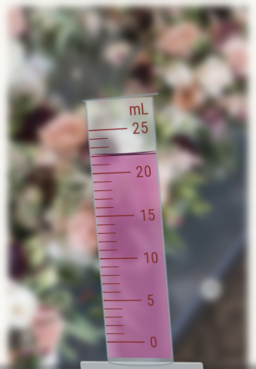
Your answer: 22,mL
